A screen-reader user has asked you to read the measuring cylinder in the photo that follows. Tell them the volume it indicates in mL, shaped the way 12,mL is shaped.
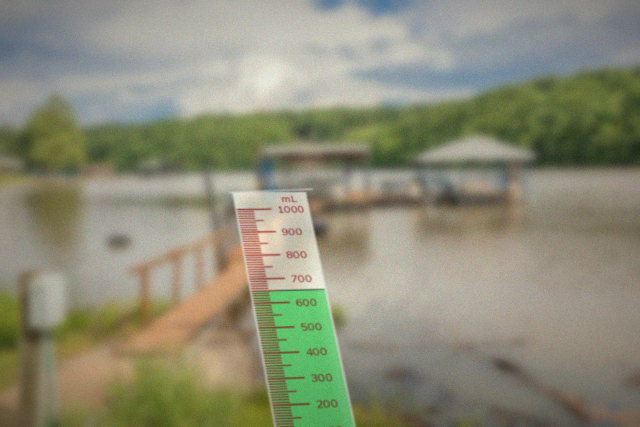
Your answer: 650,mL
